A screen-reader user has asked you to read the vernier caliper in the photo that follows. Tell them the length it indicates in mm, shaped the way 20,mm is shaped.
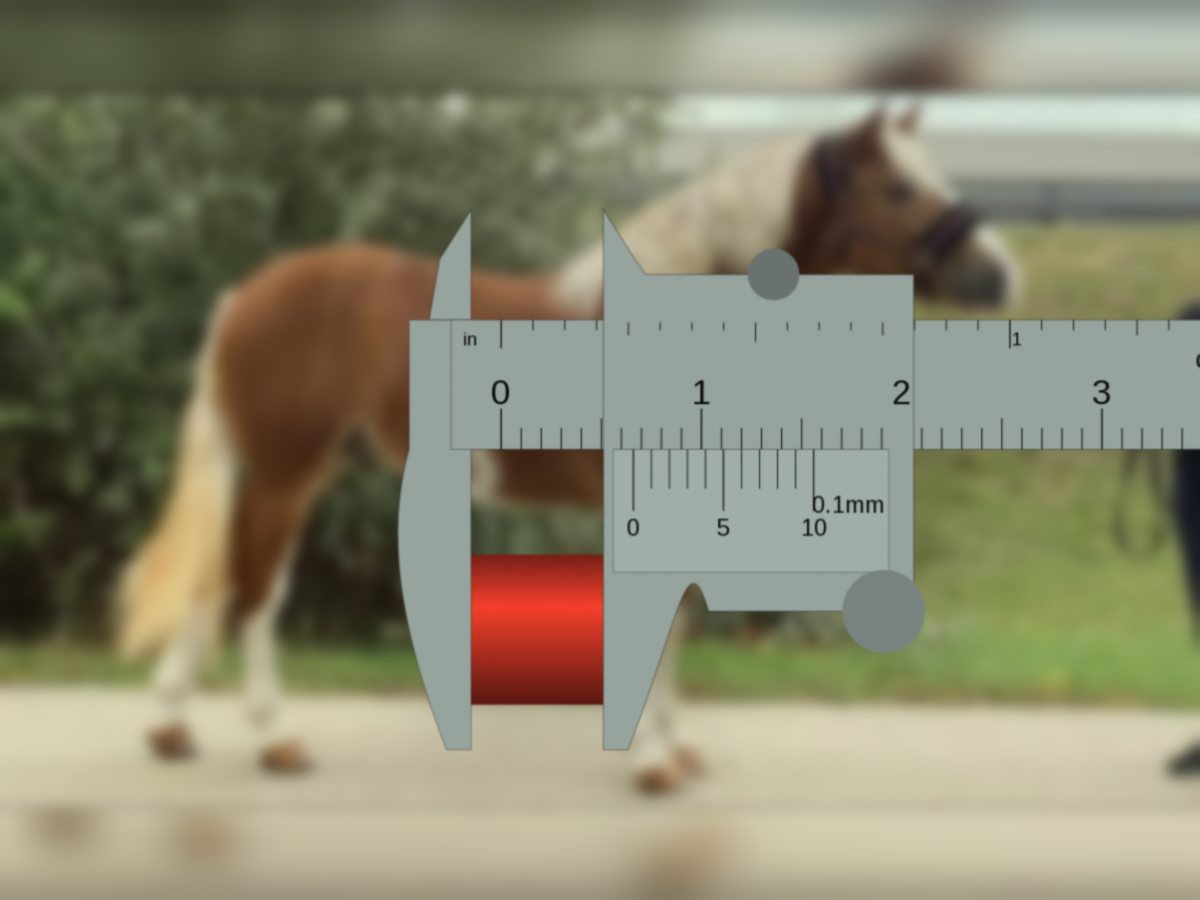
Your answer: 6.6,mm
